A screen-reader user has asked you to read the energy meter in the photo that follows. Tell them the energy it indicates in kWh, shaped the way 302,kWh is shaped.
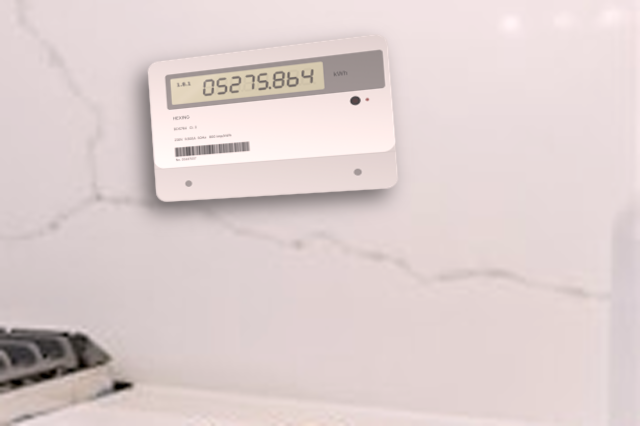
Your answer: 5275.864,kWh
